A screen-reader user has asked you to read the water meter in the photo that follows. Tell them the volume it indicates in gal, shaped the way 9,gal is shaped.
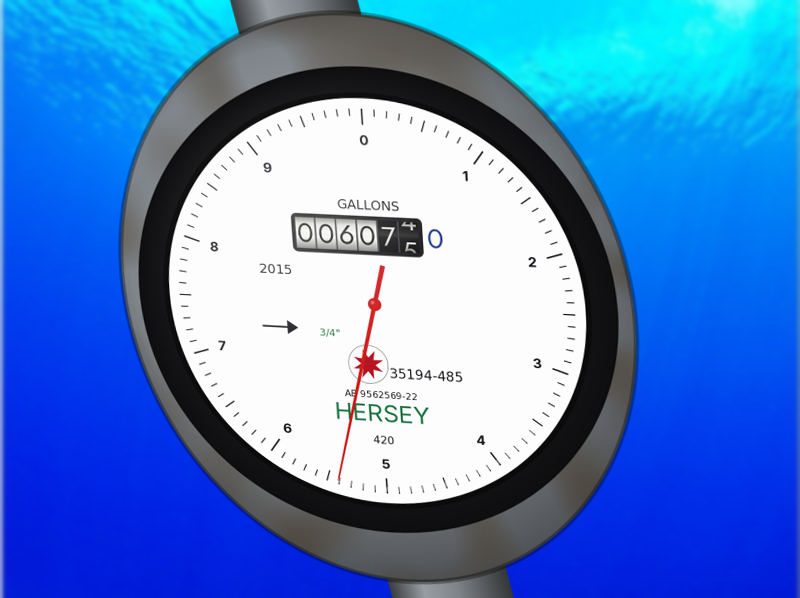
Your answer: 60745.4,gal
